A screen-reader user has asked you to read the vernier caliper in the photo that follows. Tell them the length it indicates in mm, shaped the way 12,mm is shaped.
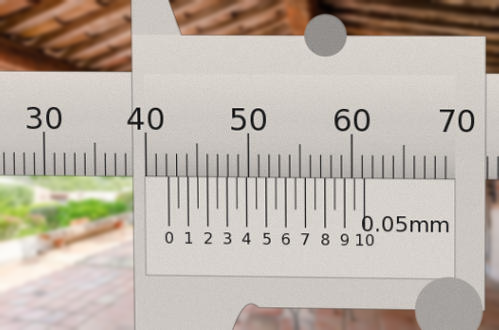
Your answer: 42.2,mm
